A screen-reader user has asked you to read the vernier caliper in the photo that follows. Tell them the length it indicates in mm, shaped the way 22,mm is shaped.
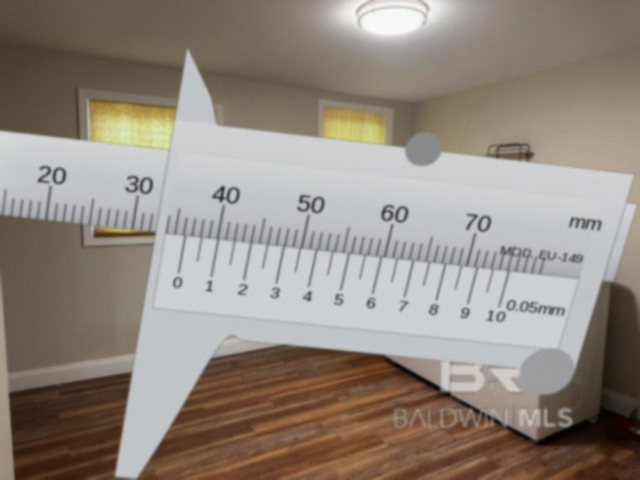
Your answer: 36.2,mm
